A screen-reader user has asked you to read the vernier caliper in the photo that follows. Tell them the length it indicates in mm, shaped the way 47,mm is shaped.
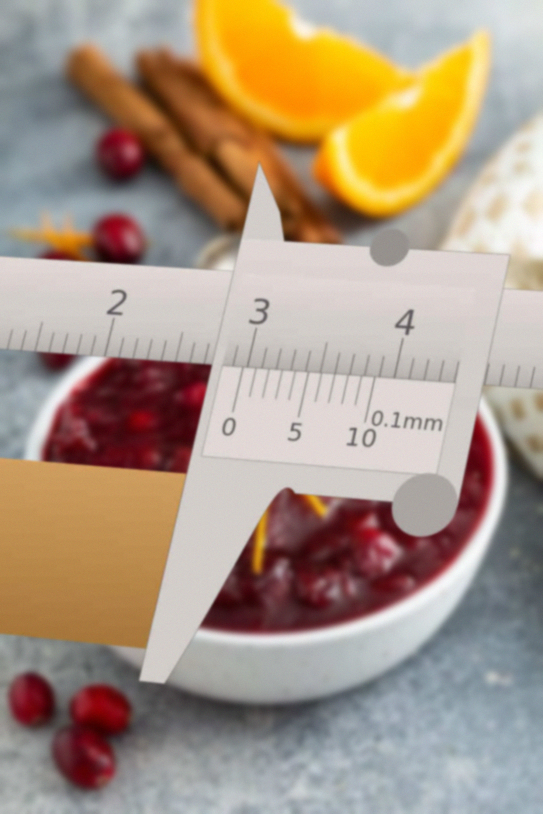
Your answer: 29.7,mm
